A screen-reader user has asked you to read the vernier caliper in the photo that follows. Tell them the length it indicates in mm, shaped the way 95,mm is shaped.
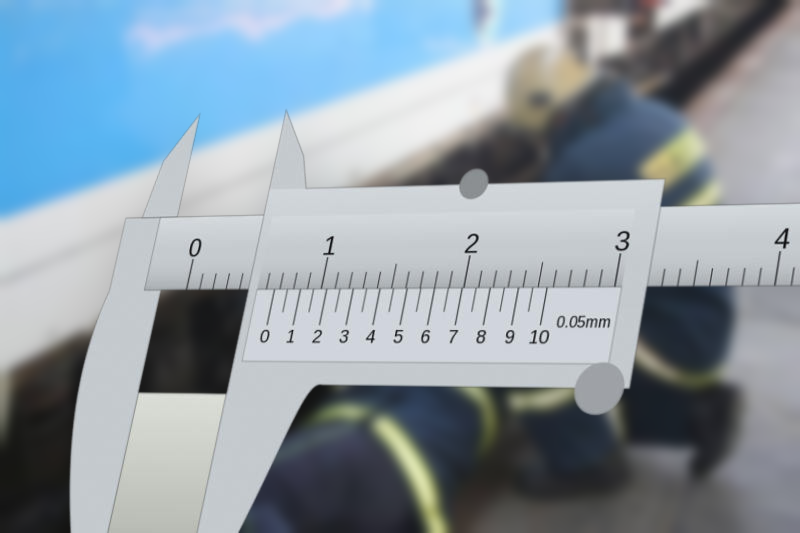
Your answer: 6.6,mm
